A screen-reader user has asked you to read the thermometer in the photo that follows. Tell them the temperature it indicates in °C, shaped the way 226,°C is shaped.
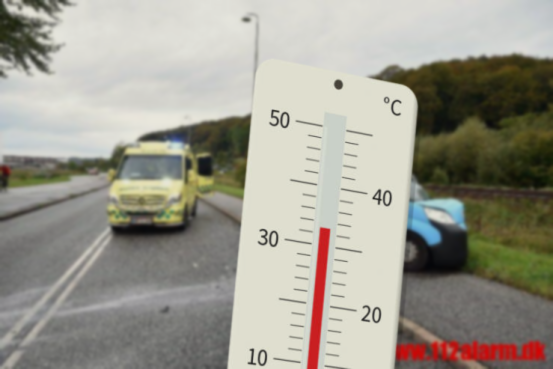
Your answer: 33,°C
